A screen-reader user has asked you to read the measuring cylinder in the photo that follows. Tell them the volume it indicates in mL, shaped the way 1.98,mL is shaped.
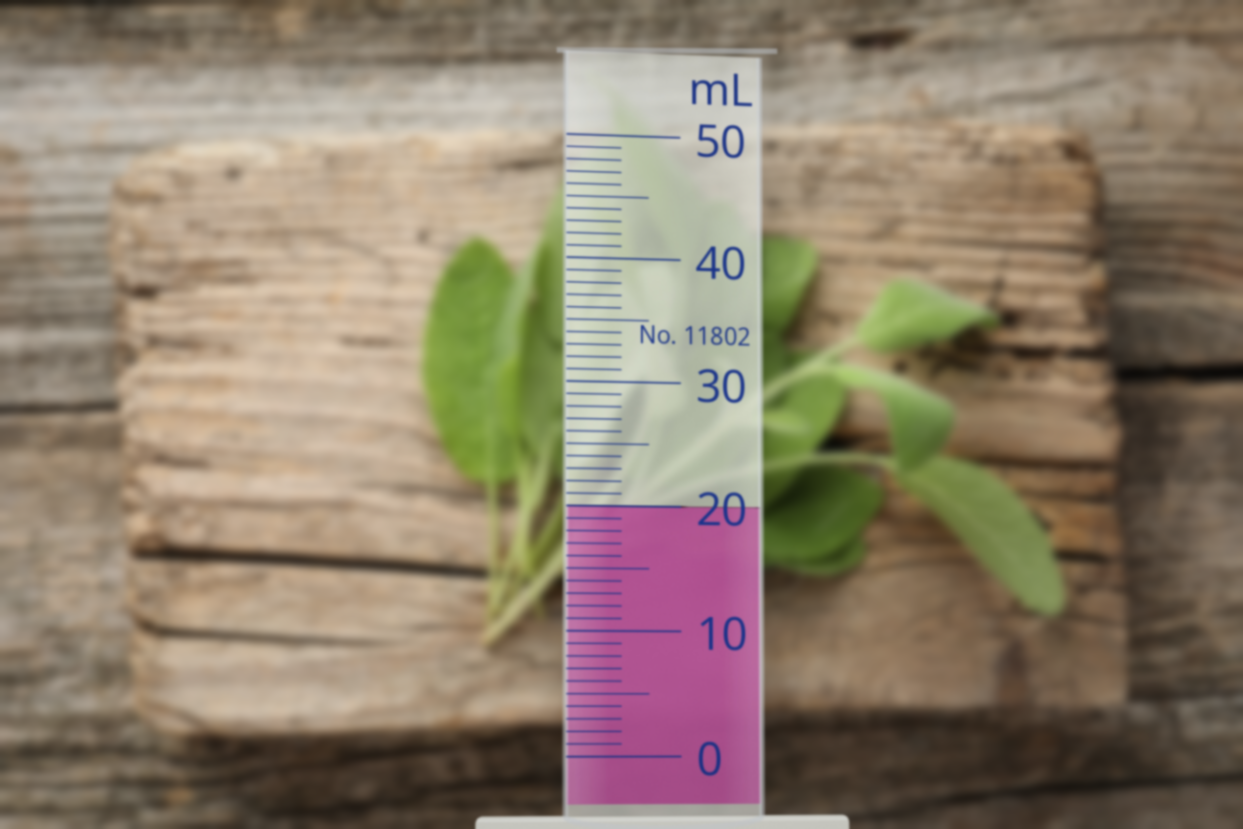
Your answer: 20,mL
